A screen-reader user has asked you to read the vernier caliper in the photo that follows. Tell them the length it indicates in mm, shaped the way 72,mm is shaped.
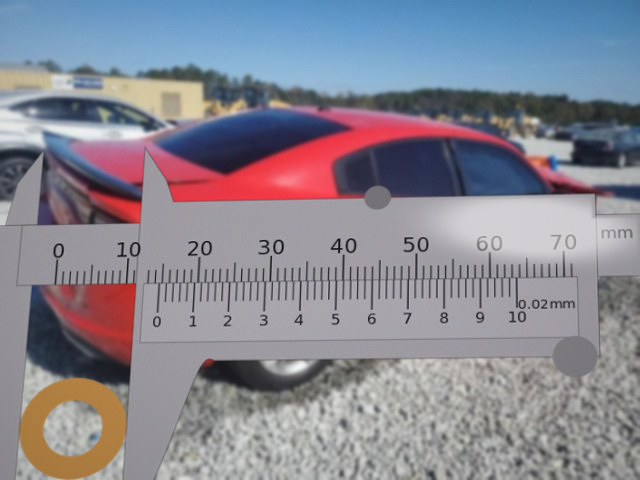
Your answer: 14.6,mm
